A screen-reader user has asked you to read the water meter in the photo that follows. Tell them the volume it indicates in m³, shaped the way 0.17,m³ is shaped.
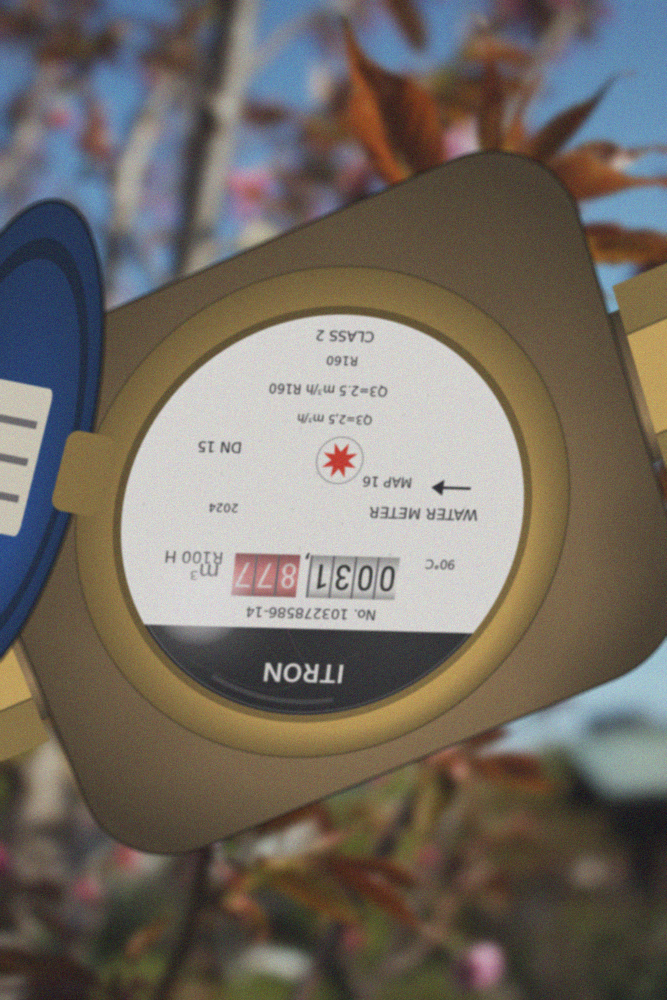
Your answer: 31.877,m³
